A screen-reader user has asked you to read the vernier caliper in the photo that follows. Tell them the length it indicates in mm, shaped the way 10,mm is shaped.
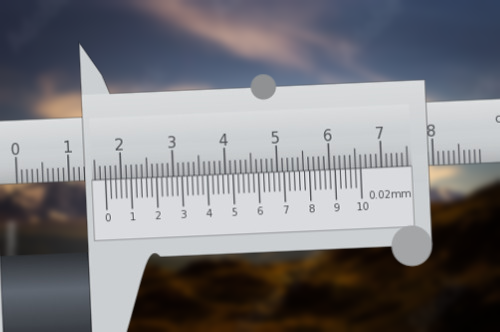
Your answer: 17.0,mm
